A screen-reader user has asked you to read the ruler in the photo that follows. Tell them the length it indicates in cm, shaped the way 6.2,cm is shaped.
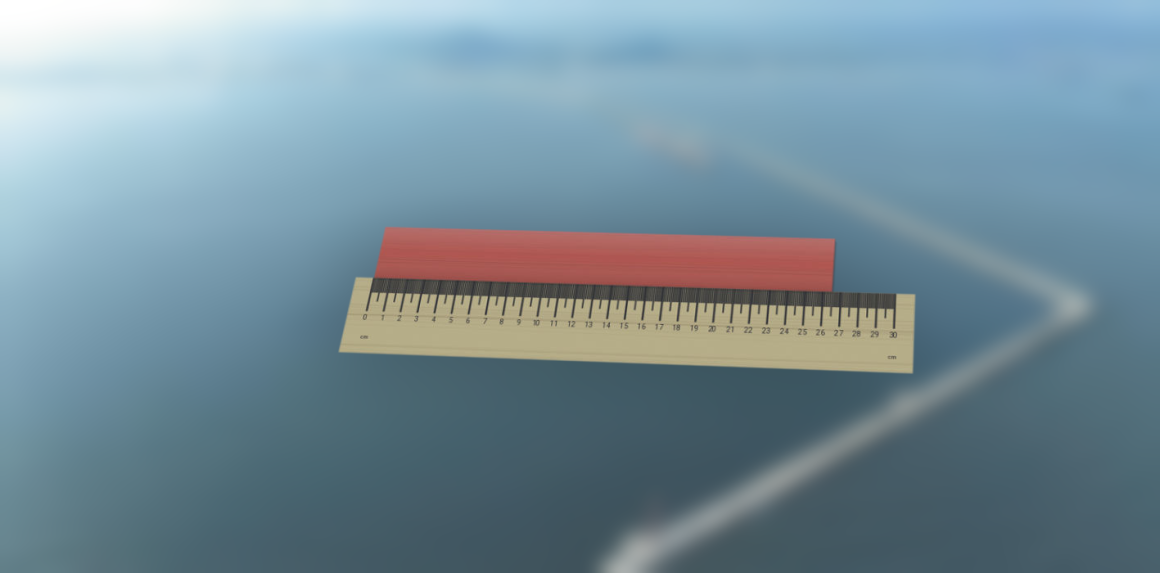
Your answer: 26.5,cm
